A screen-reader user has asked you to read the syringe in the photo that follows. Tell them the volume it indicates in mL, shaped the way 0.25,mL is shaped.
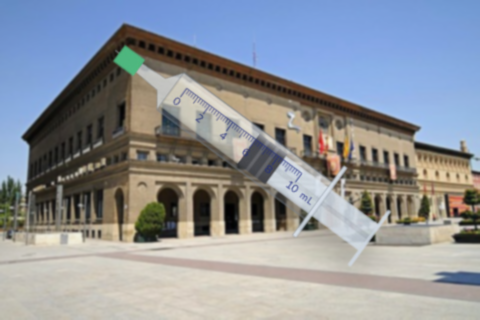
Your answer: 6,mL
